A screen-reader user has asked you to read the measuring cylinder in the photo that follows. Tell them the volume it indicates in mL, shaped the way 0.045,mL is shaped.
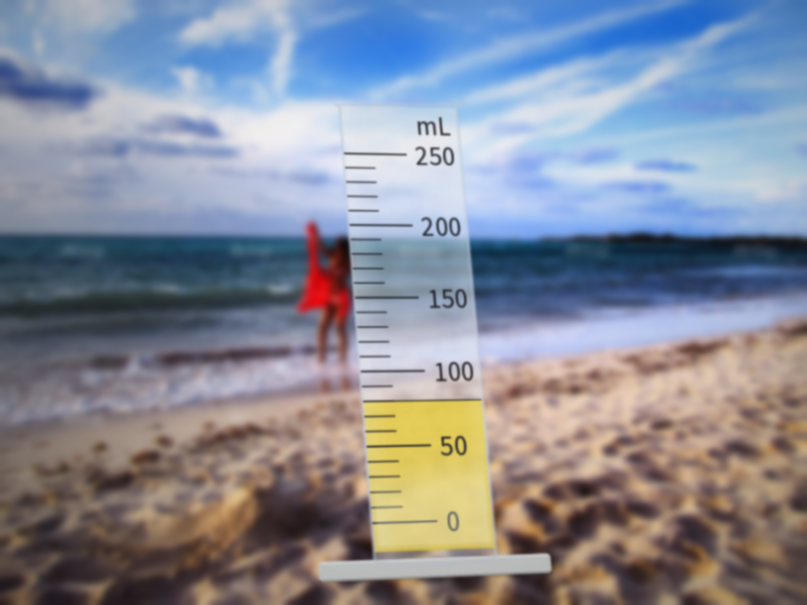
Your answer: 80,mL
